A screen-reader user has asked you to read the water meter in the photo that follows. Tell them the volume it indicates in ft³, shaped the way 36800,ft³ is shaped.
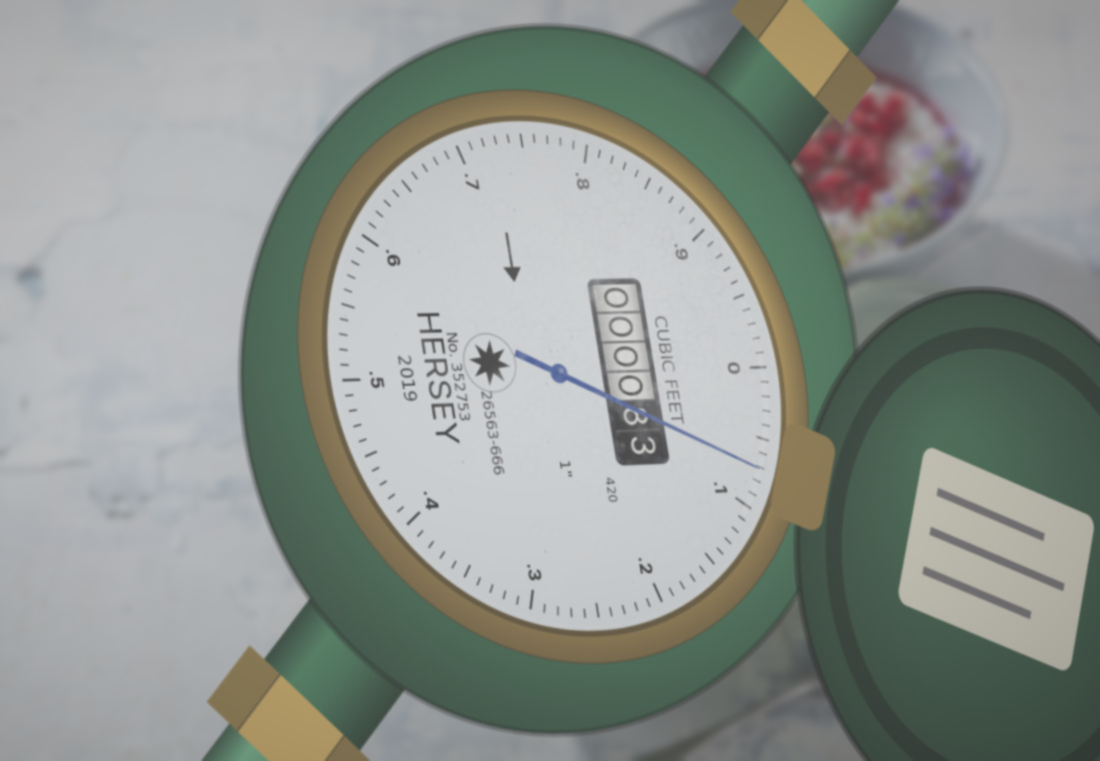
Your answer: 83.07,ft³
